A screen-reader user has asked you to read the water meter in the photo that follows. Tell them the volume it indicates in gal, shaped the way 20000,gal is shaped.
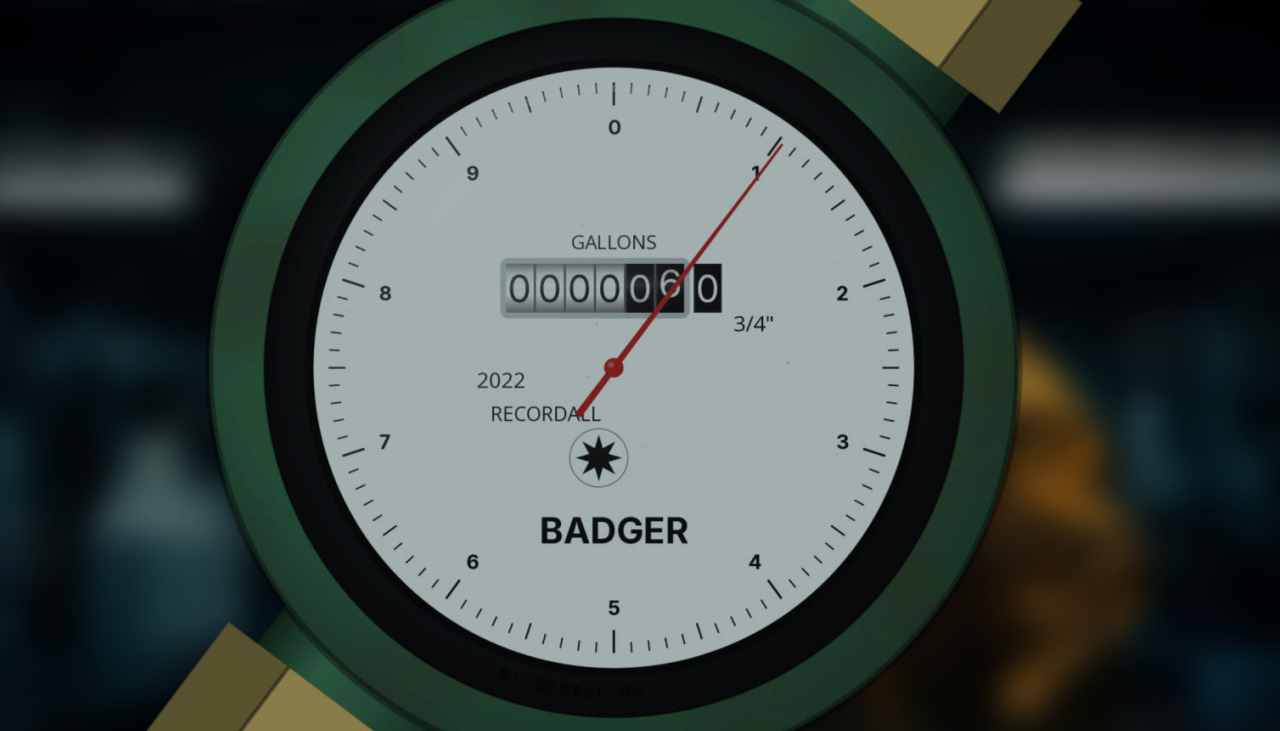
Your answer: 61.0,gal
